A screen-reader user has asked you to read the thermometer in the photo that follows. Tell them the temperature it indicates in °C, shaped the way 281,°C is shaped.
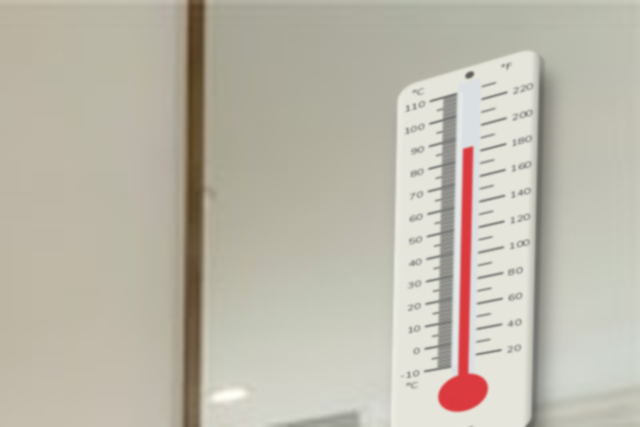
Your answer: 85,°C
